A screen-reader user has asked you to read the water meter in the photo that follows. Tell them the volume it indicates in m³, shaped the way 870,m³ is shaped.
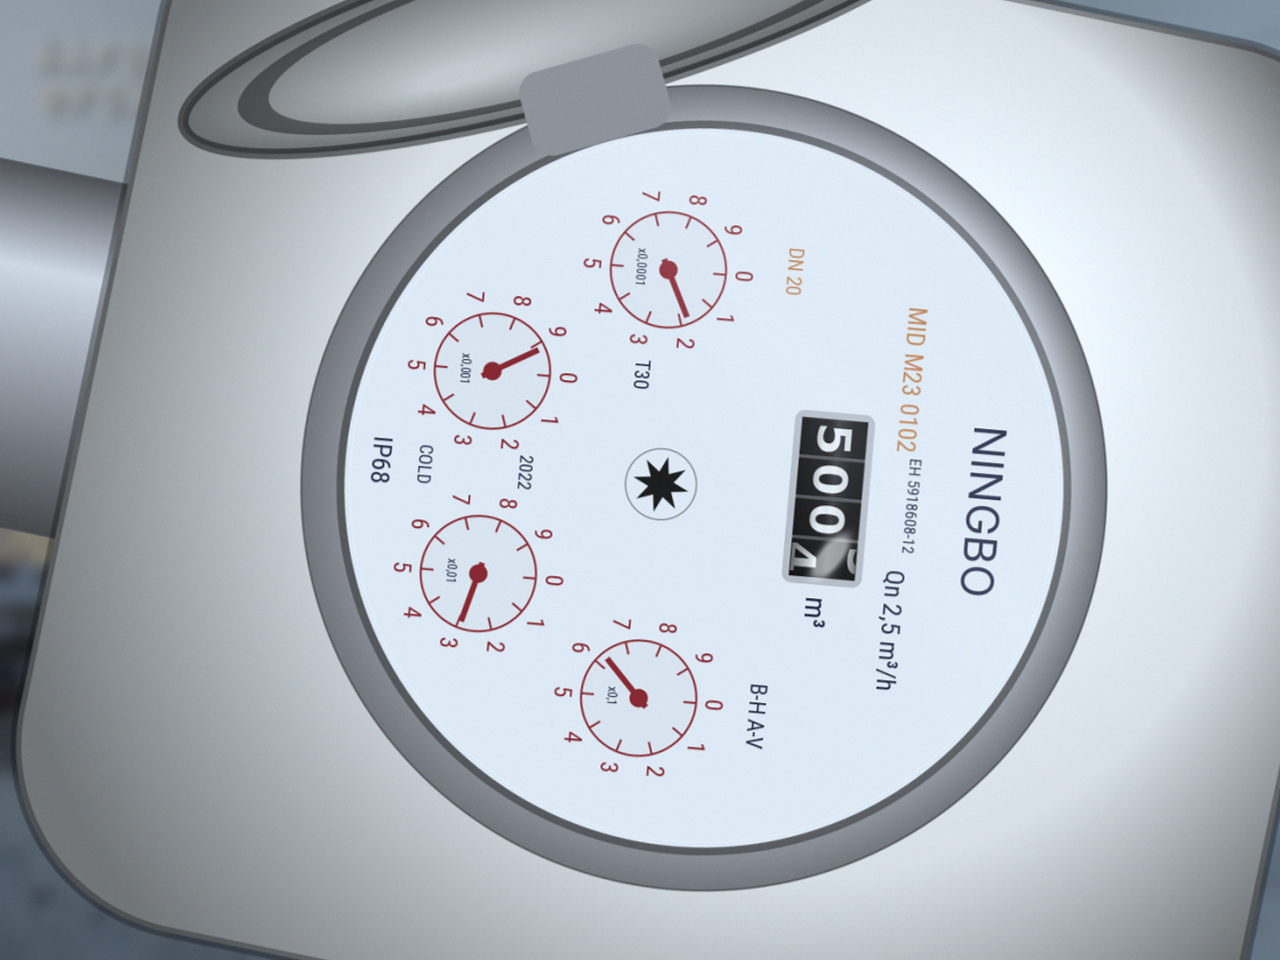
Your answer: 5003.6291,m³
